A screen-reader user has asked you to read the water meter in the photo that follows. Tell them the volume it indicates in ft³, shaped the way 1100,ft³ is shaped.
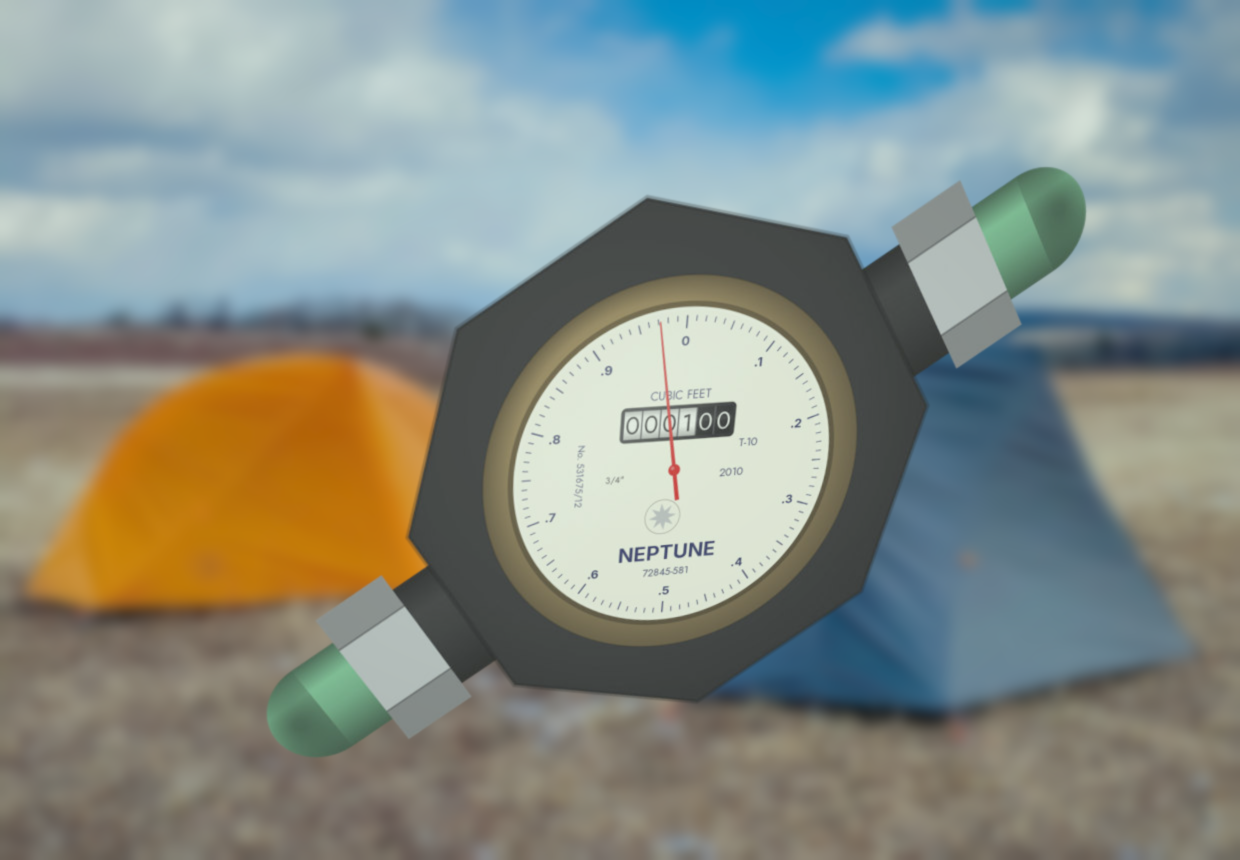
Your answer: 99.97,ft³
